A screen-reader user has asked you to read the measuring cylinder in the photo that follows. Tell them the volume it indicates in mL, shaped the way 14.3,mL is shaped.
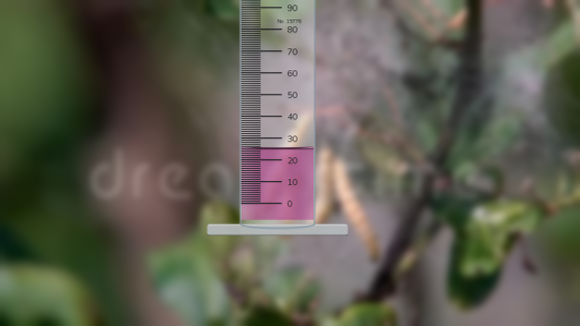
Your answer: 25,mL
